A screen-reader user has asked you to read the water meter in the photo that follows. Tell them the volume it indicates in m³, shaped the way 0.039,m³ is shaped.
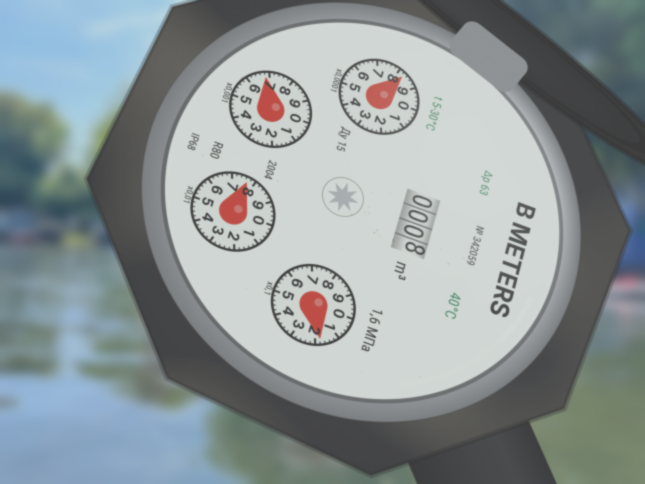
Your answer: 8.1768,m³
